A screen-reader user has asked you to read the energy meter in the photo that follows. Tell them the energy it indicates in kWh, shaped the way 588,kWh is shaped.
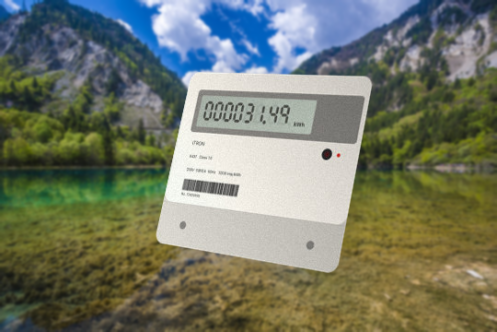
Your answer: 31.49,kWh
